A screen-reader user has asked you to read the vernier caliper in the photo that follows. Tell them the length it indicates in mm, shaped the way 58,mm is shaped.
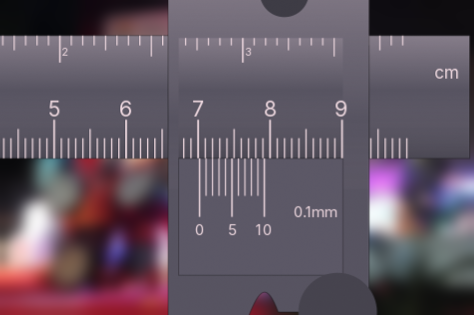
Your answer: 70.2,mm
